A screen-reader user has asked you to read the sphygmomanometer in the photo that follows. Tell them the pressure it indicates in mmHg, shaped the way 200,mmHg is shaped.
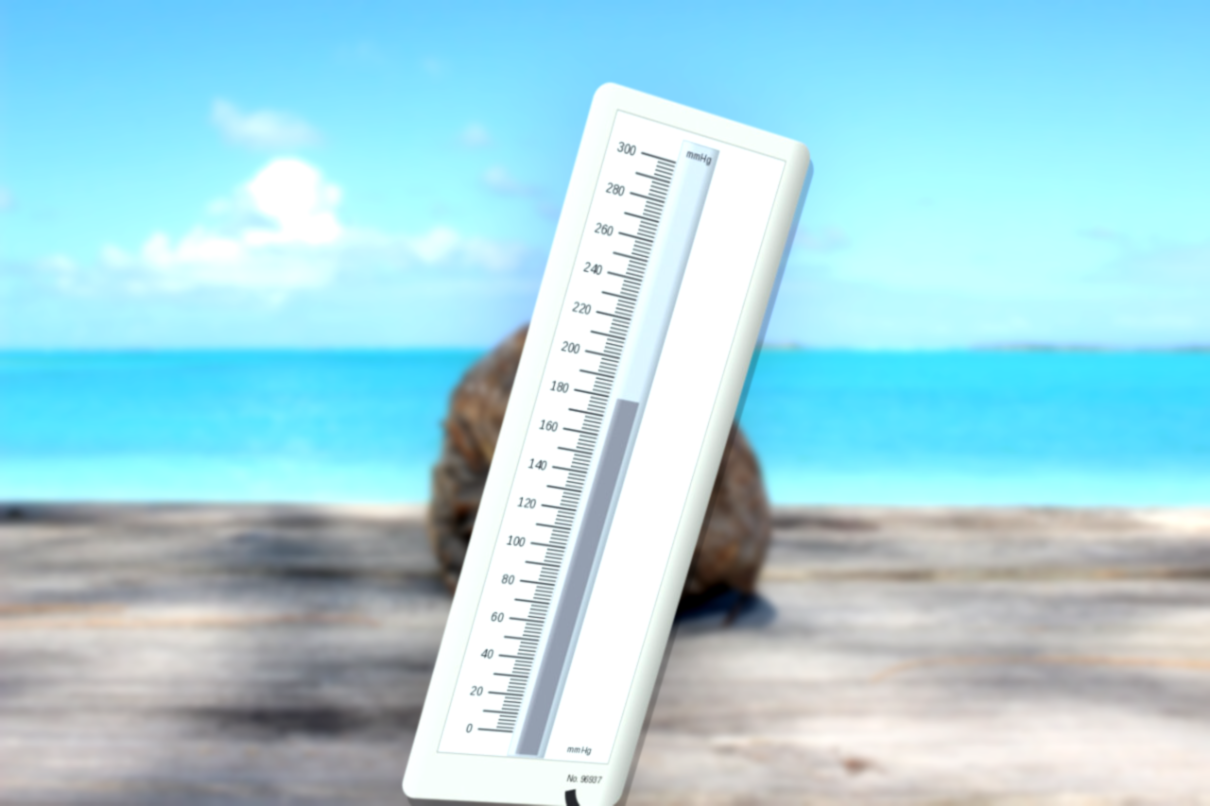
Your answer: 180,mmHg
